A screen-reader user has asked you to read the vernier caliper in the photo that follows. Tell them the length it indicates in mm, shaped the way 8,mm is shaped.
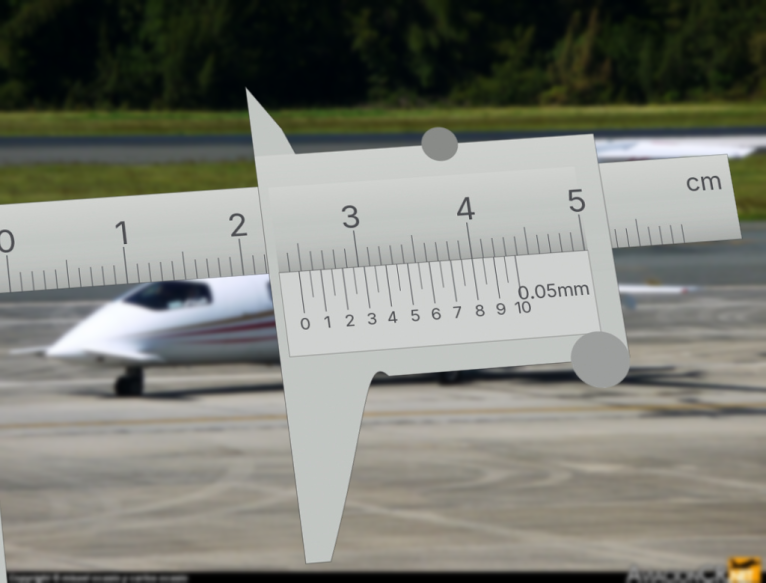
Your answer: 24.8,mm
